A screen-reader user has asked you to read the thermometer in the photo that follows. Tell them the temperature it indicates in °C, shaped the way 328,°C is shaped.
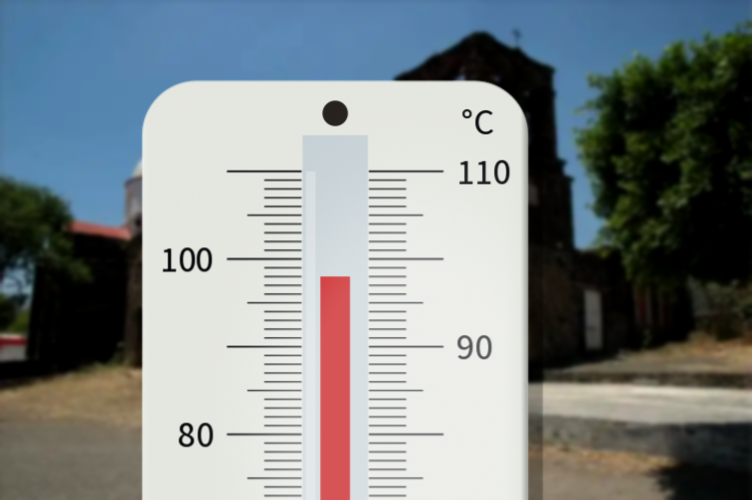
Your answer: 98,°C
